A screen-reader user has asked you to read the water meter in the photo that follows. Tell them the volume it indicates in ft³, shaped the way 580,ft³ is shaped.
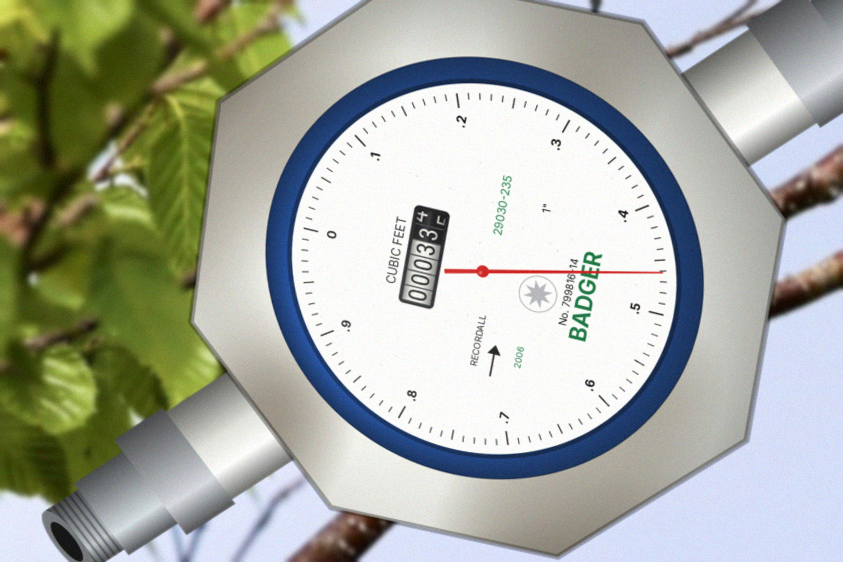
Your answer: 334.46,ft³
